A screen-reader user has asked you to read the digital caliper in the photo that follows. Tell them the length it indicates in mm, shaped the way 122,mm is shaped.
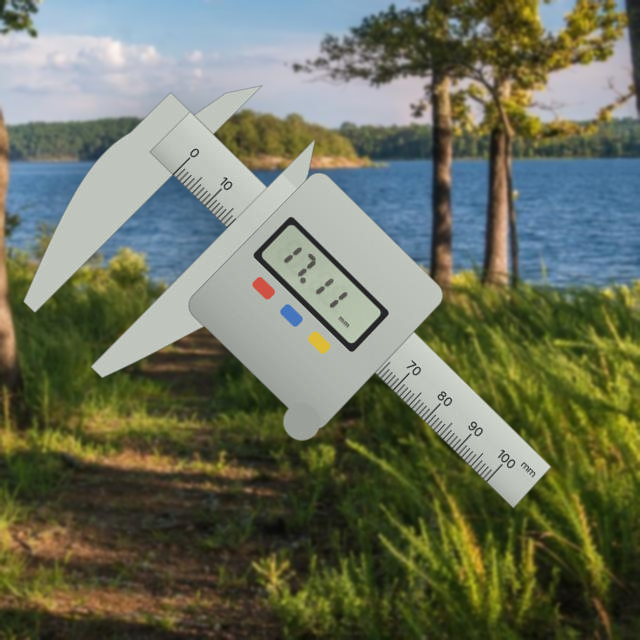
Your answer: 17.11,mm
